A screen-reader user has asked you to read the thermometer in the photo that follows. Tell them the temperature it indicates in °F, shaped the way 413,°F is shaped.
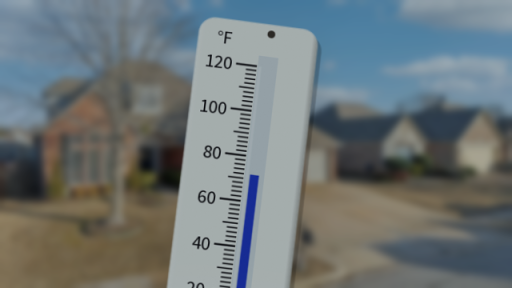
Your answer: 72,°F
